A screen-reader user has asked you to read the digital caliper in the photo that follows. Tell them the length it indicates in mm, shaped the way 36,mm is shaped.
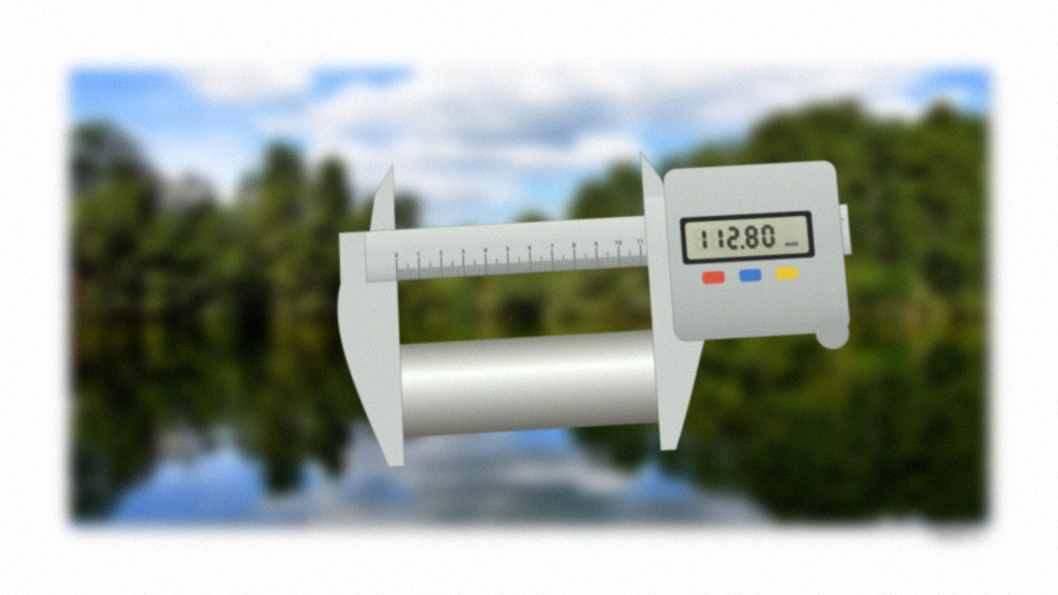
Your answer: 112.80,mm
